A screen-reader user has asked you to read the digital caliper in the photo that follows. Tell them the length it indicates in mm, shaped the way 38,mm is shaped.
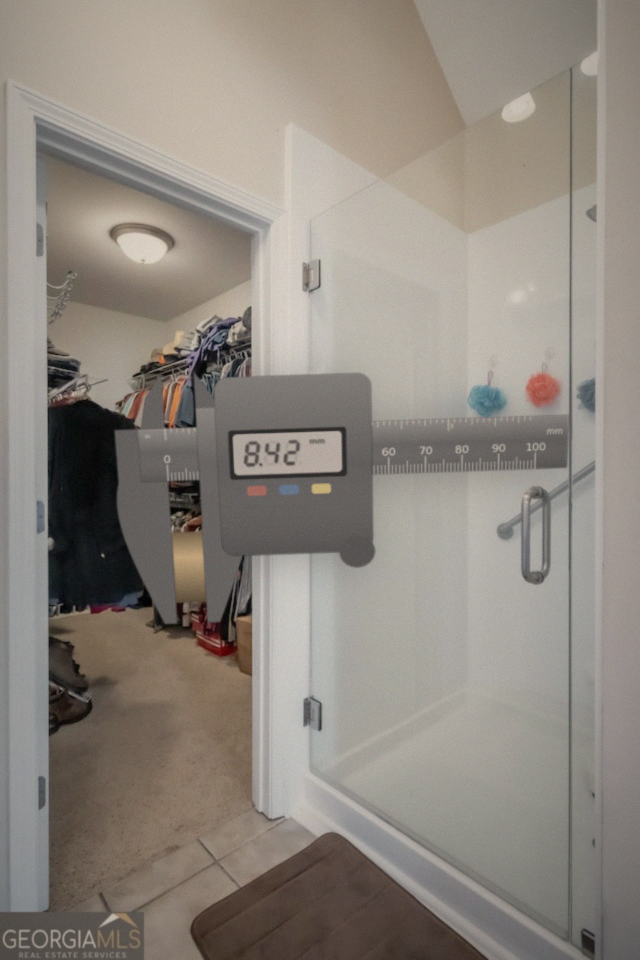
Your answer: 8.42,mm
